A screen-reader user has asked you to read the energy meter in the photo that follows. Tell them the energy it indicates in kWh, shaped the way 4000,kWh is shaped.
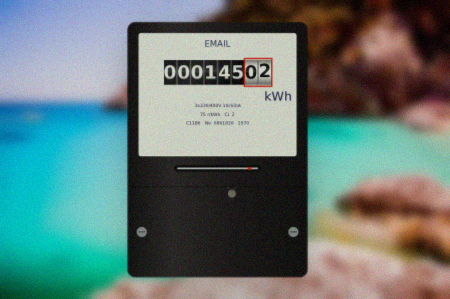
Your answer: 145.02,kWh
